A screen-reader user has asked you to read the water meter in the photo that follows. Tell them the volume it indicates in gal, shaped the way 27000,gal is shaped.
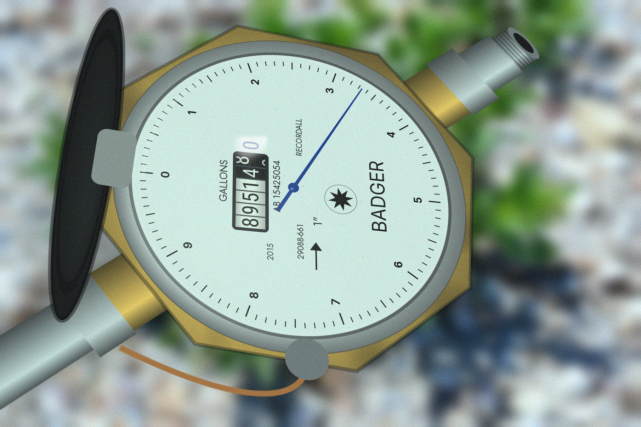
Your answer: 8951483.3,gal
